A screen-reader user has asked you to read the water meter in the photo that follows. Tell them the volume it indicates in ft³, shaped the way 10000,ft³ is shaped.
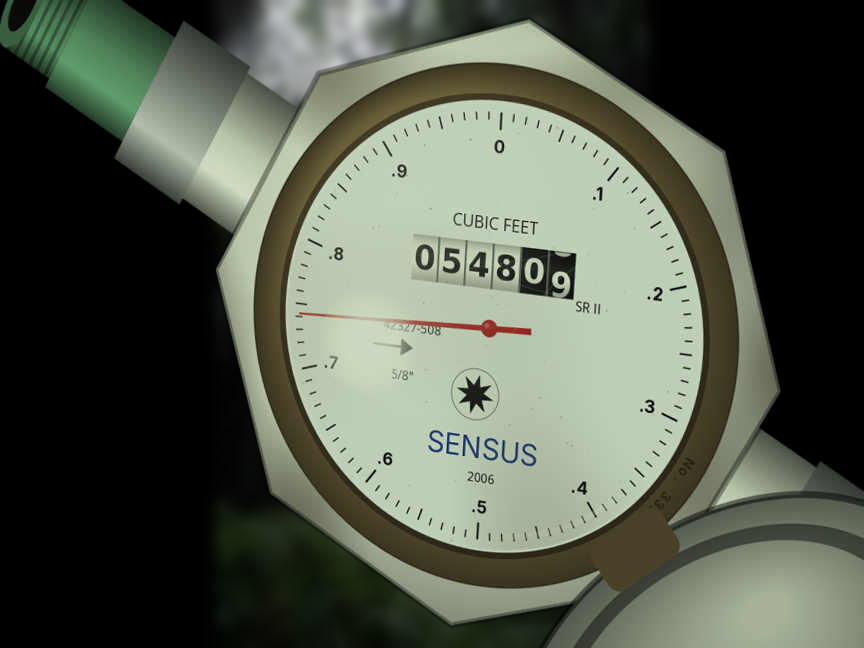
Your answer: 54808.74,ft³
